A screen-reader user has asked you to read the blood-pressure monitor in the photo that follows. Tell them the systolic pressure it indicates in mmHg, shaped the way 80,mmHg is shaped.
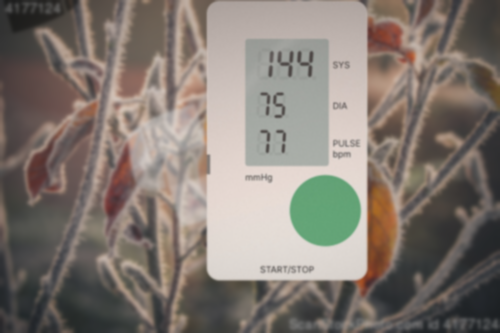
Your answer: 144,mmHg
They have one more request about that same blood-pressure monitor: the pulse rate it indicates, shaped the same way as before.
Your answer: 77,bpm
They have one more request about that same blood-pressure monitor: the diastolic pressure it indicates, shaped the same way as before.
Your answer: 75,mmHg
